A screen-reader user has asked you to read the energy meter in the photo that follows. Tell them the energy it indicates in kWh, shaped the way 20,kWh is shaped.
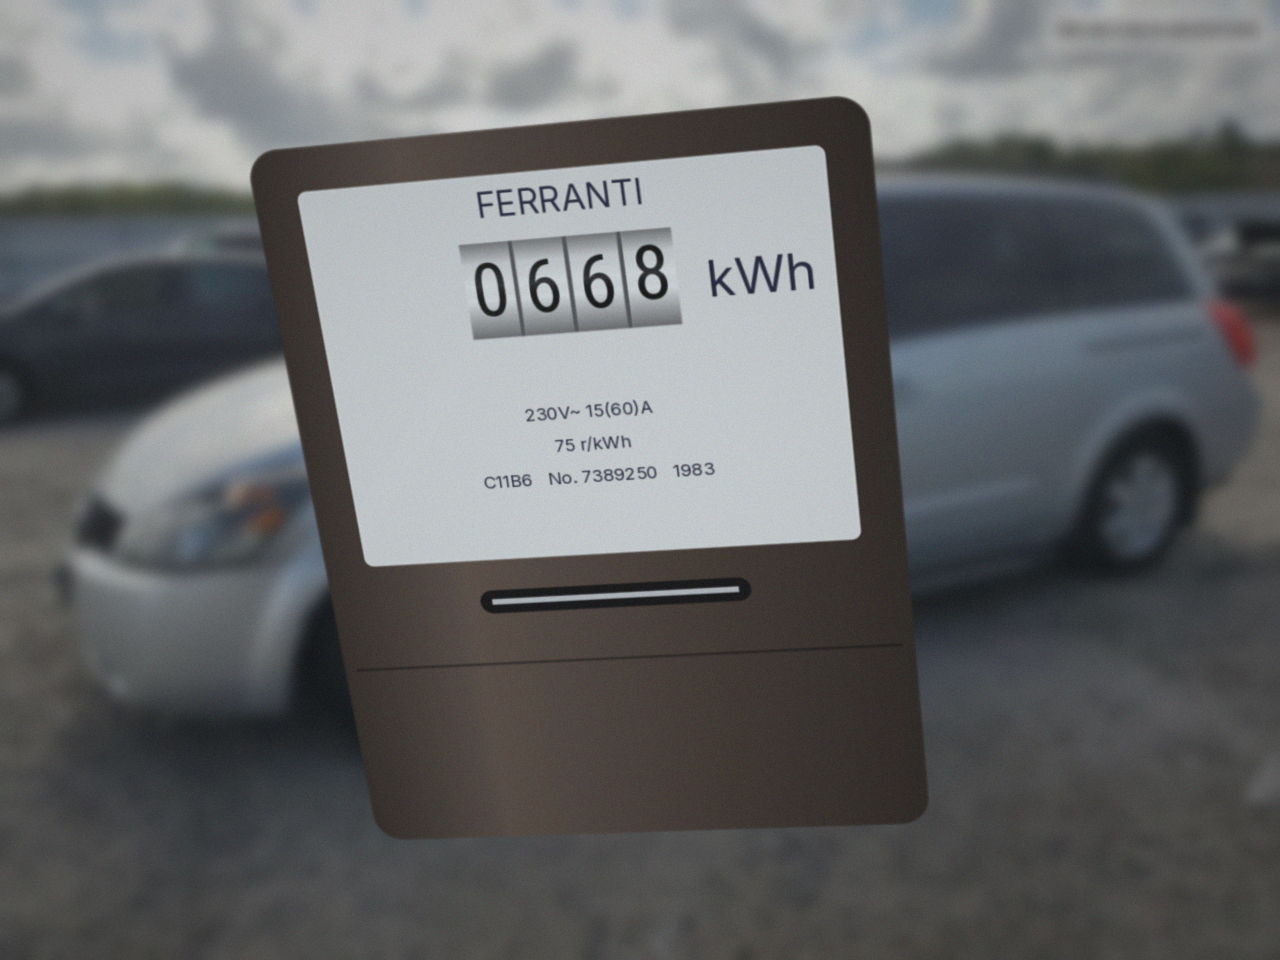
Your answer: 668,kWh
